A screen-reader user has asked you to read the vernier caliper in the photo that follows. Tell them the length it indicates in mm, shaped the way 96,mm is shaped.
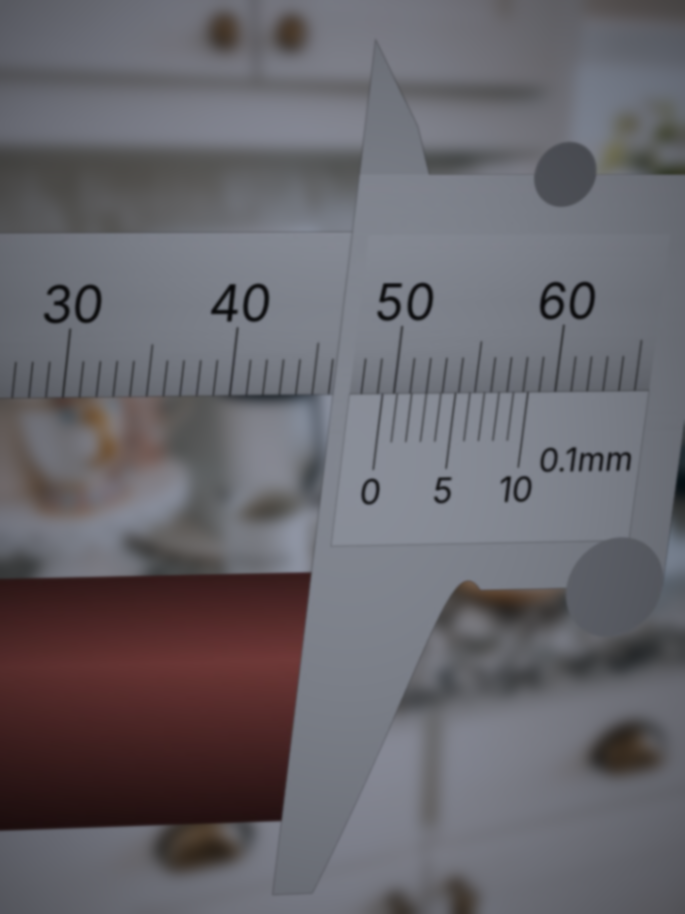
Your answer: 49.3,mm
